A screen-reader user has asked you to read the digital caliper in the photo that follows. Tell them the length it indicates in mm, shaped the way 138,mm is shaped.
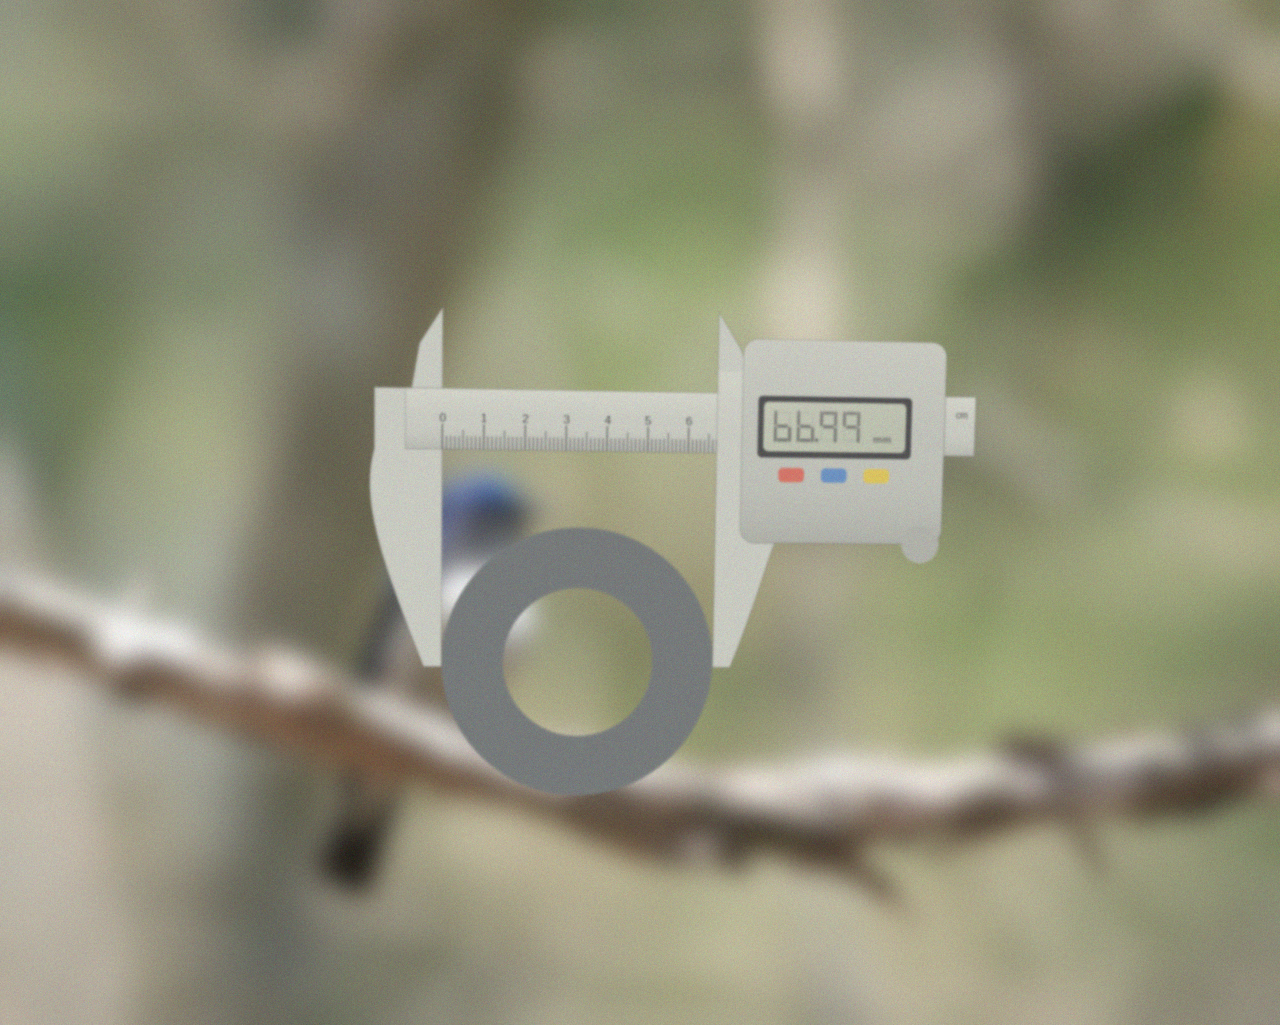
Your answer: 66.99,mm
